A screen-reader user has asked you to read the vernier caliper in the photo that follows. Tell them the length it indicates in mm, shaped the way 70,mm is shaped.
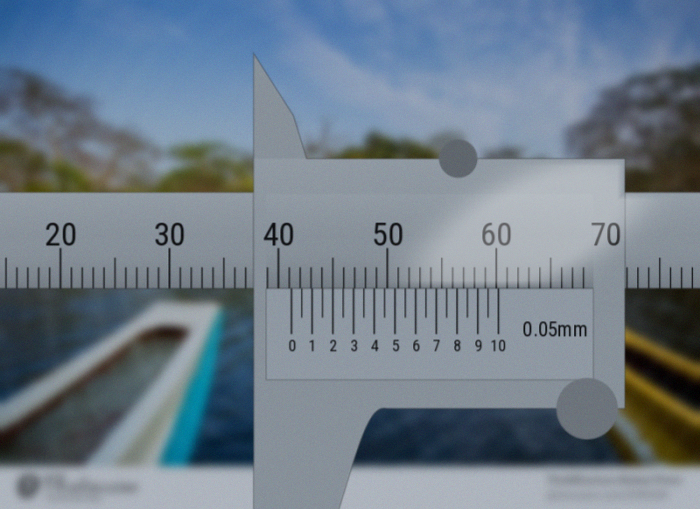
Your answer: 41.2,mm
